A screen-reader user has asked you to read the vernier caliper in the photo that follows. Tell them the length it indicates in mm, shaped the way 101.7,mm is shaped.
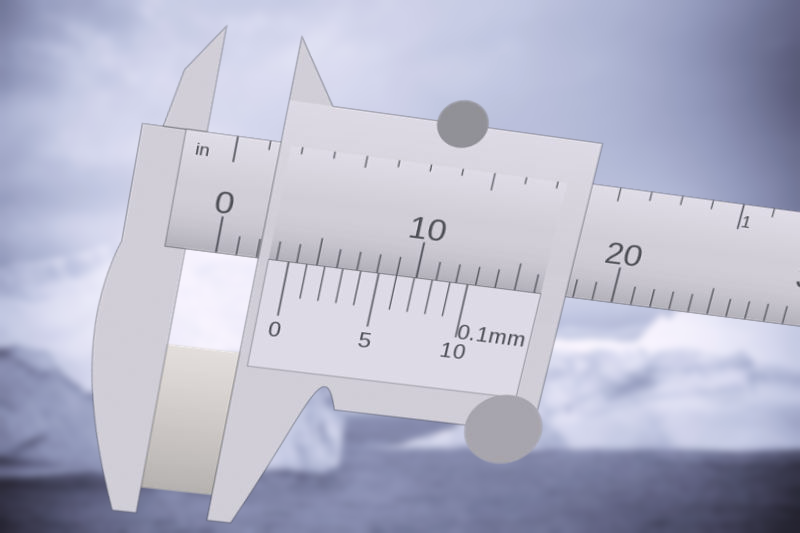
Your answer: 3.6,mm
